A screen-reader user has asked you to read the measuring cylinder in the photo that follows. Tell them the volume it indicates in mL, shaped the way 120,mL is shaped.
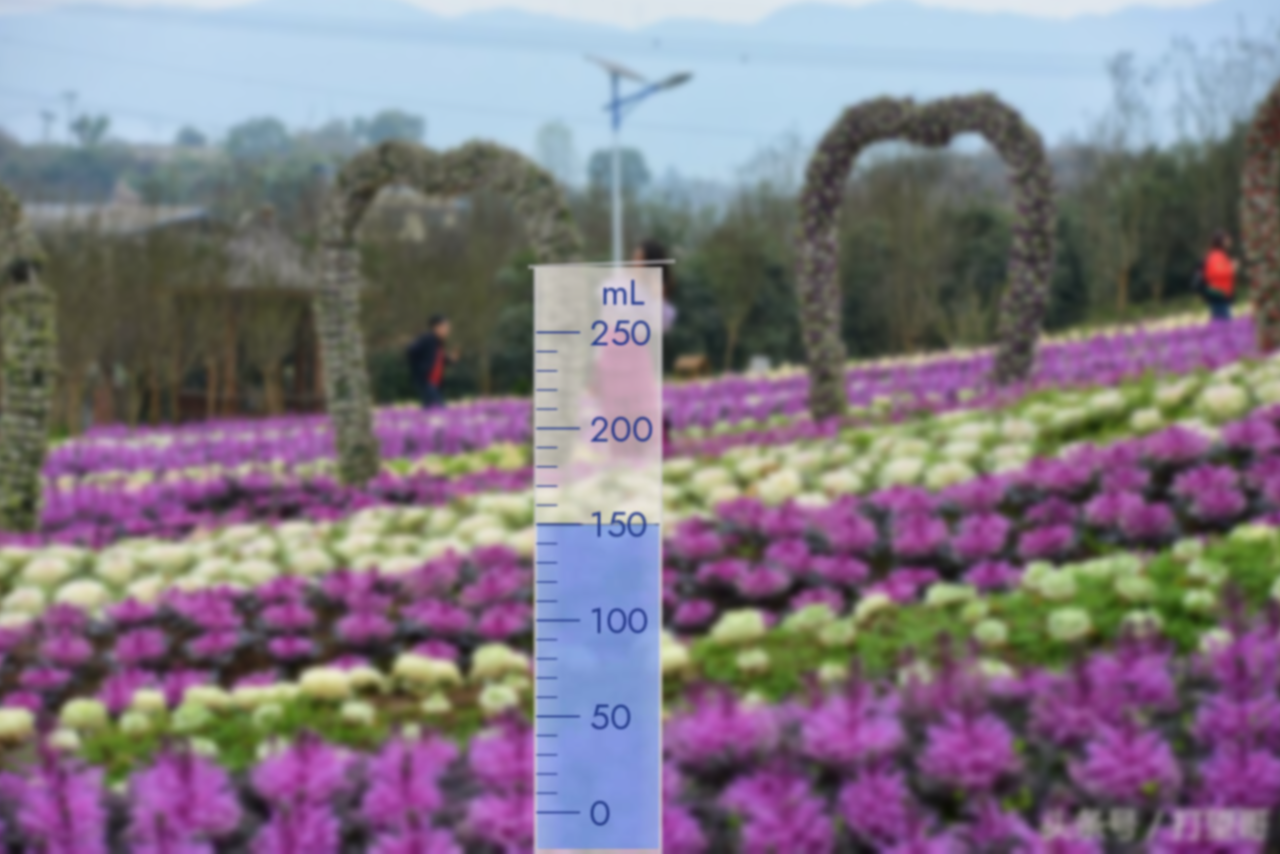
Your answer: 150,mL
